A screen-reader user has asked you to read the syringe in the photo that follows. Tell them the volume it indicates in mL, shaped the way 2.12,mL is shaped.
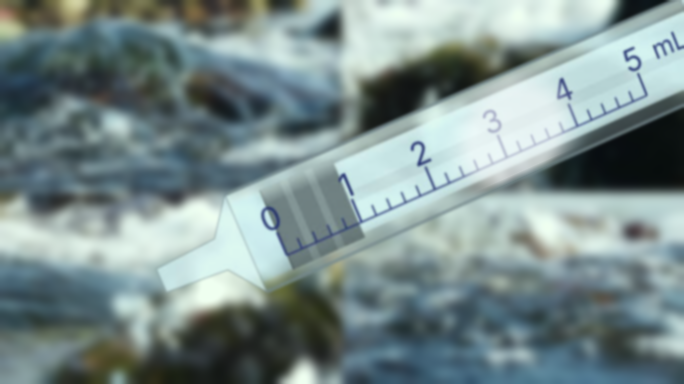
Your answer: 0,mL
